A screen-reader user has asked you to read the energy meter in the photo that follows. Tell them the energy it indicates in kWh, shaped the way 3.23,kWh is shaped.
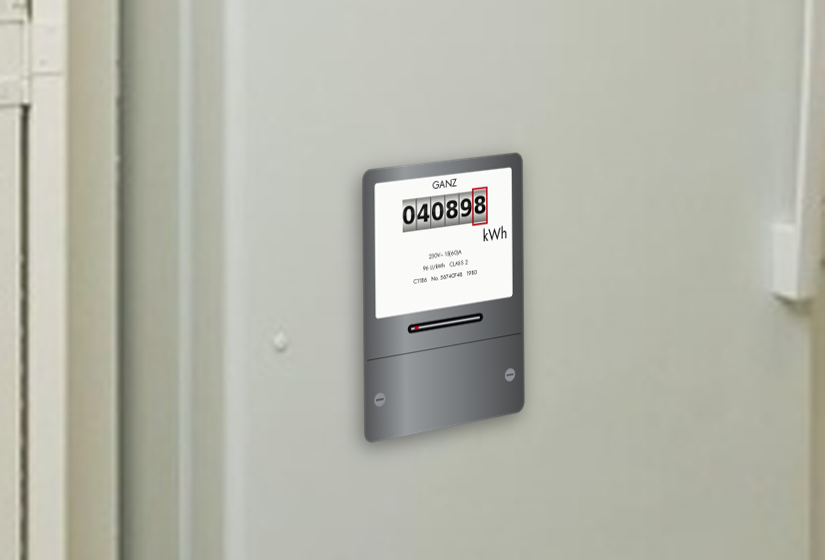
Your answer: 4089.8,kWh
